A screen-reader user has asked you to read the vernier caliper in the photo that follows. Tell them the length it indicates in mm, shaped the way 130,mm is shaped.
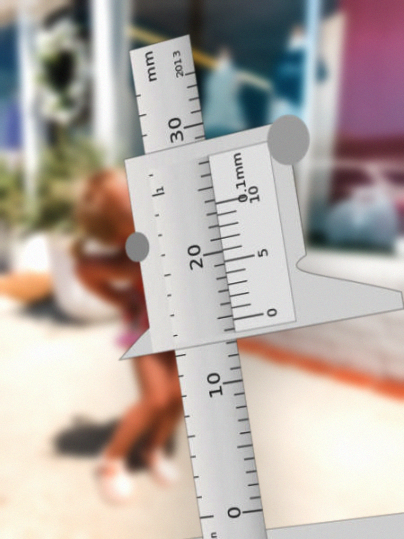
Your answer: 14.7,mm
